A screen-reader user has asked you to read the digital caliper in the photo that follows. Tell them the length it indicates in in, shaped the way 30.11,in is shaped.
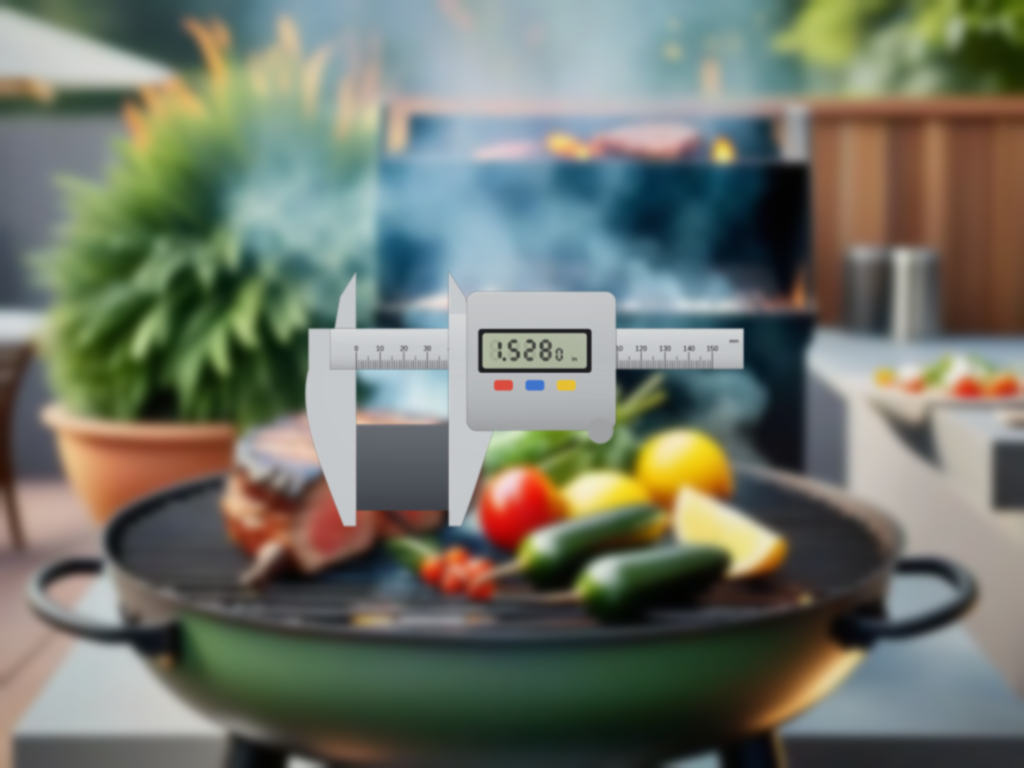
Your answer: 1.5280,in
